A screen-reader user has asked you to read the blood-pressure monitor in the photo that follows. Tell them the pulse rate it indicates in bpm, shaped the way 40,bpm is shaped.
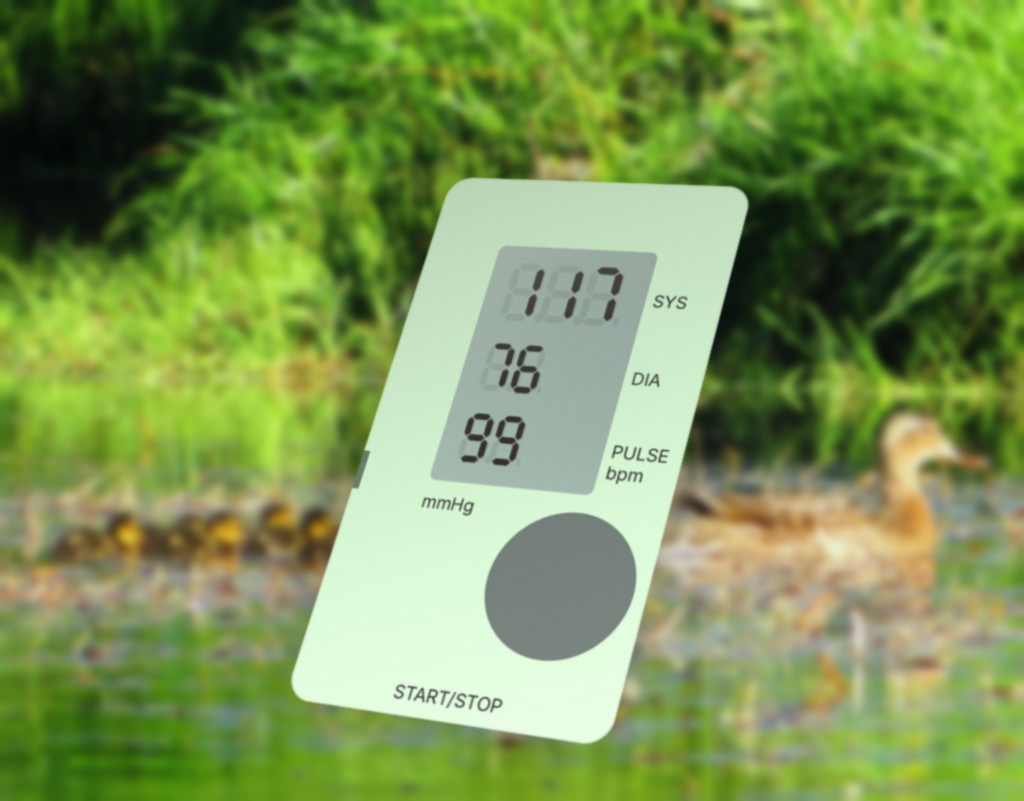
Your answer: 99,bpm
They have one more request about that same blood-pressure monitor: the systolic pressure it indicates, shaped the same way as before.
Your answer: 117,mmHg
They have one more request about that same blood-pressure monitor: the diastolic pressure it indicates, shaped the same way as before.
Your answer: 76,mmHg
